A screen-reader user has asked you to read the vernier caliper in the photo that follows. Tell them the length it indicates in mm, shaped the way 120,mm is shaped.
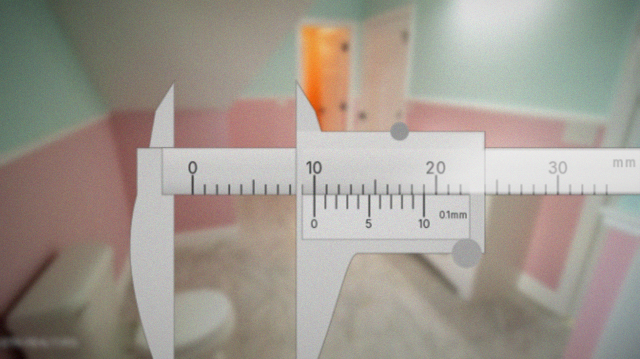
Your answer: 10.0,mm
